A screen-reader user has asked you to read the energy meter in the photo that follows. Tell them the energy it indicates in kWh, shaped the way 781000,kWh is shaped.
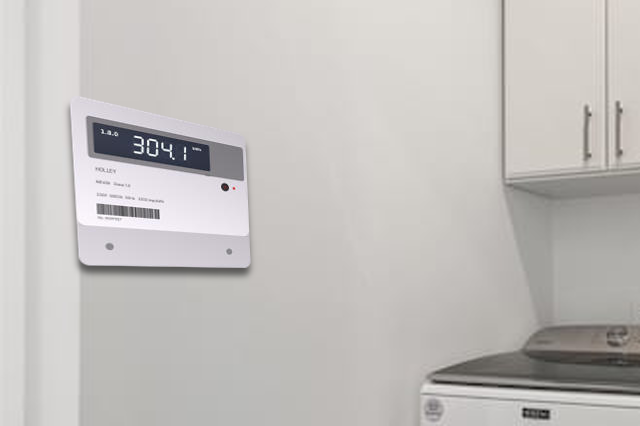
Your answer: 304.1,kWh
